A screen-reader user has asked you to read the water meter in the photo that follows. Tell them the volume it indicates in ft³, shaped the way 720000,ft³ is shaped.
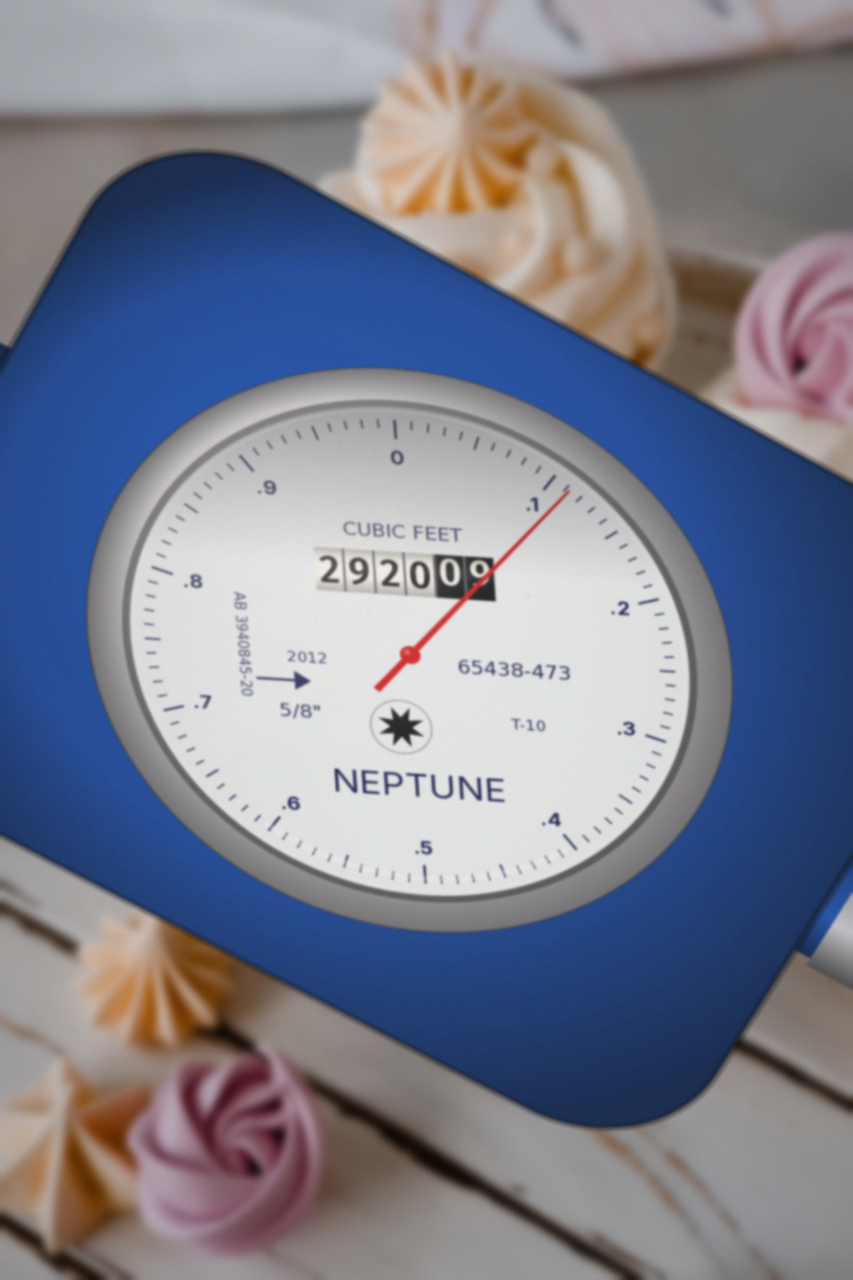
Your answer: 292009.11,ft³
